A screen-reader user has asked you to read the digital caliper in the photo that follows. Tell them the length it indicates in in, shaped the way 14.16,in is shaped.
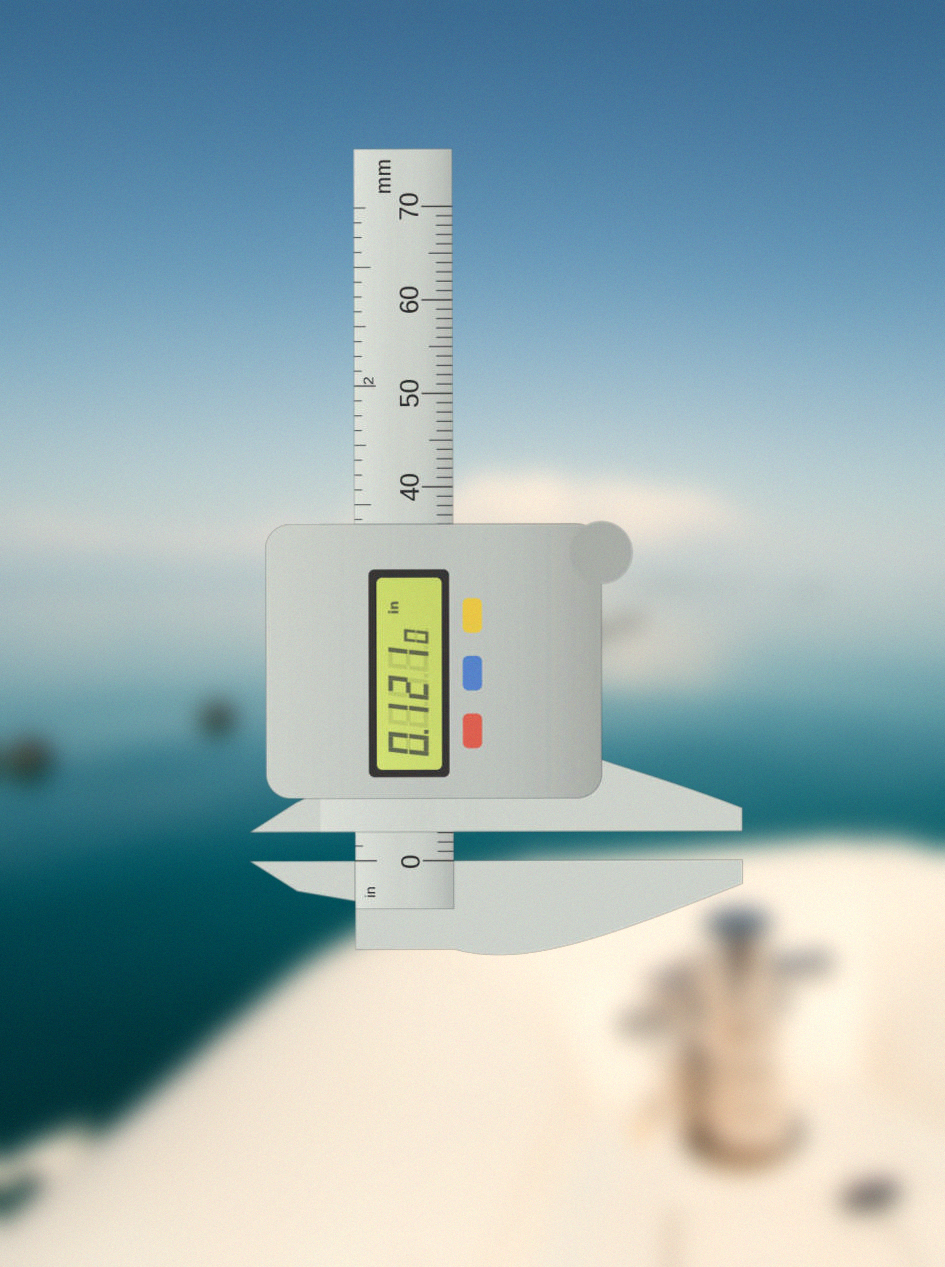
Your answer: 0.1210,in
